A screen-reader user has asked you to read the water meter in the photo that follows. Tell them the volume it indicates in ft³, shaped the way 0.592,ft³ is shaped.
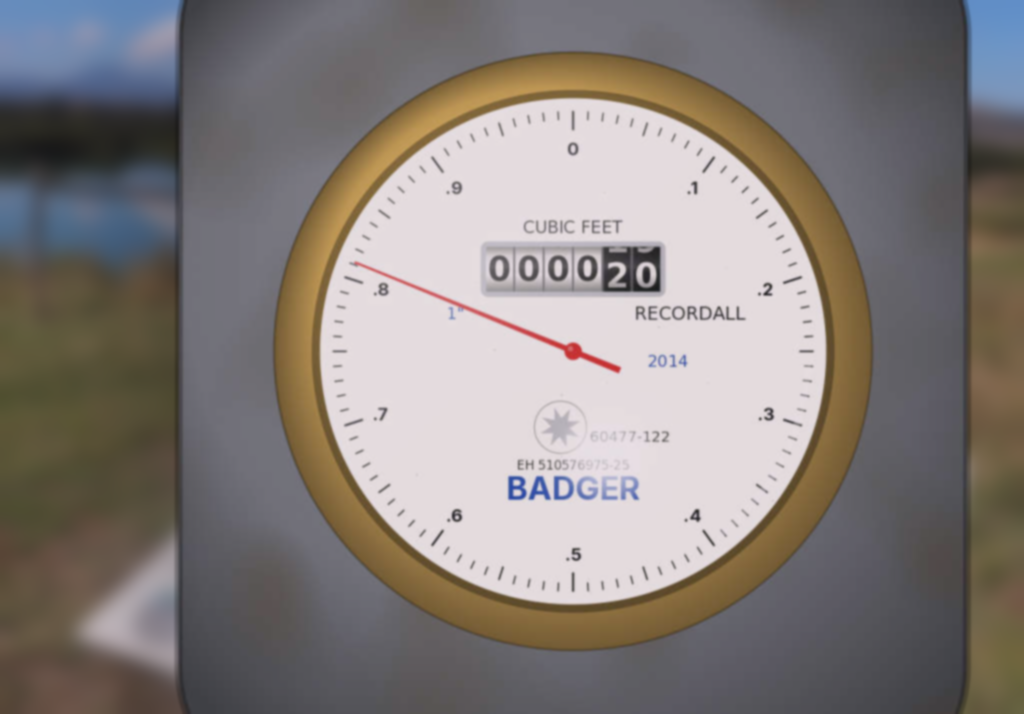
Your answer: 19.81,ft³
